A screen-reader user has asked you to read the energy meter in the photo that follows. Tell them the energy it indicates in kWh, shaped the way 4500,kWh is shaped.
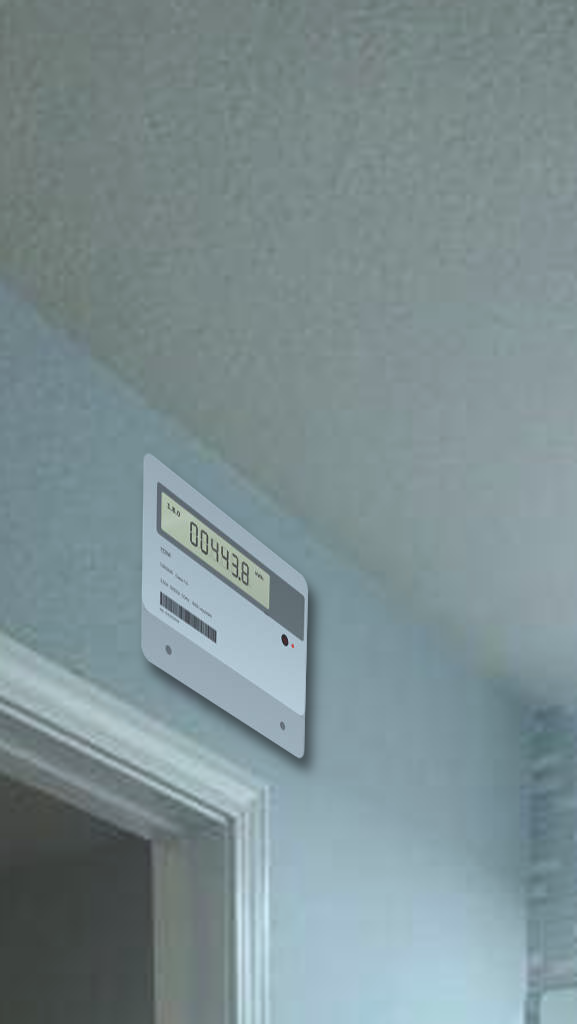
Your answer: 443.8,kWh
